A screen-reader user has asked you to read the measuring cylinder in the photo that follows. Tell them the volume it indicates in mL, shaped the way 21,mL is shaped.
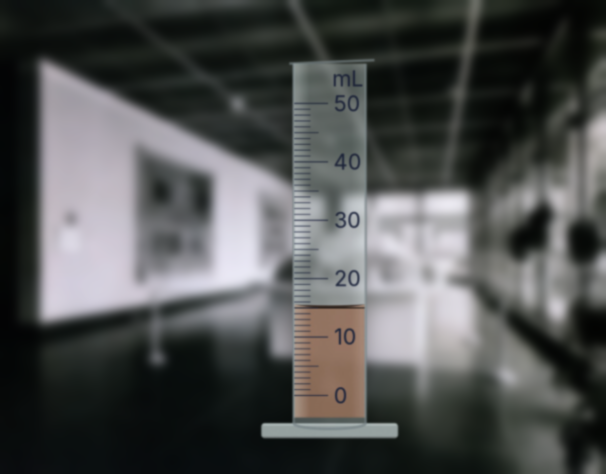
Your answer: 15,mL
